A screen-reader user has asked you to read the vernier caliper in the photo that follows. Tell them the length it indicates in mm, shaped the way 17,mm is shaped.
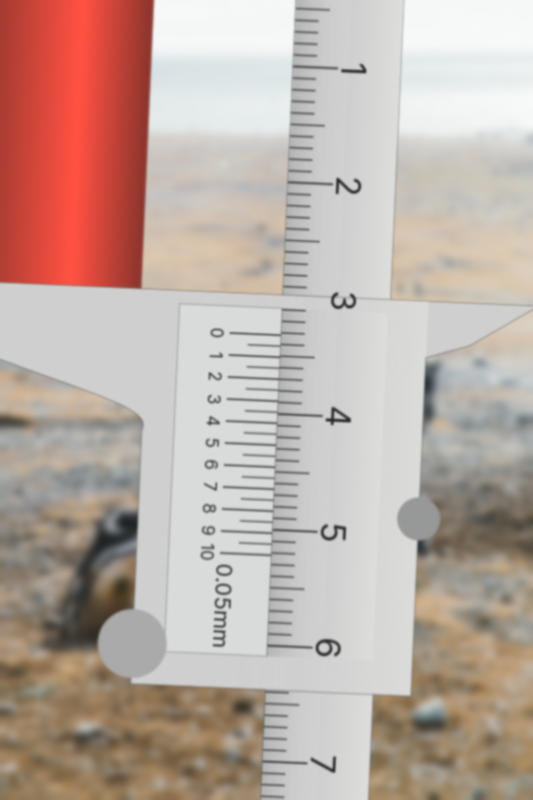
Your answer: 33.2,mm
